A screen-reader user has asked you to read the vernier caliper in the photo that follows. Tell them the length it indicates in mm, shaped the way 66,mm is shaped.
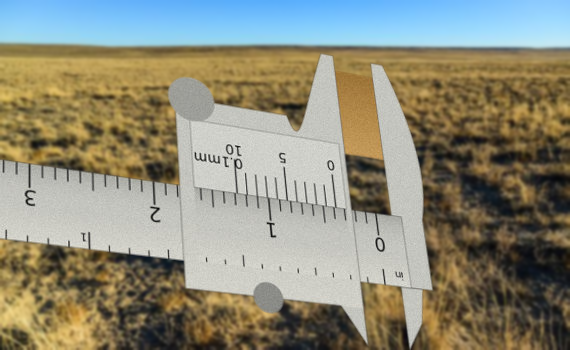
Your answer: 3.8,mm
